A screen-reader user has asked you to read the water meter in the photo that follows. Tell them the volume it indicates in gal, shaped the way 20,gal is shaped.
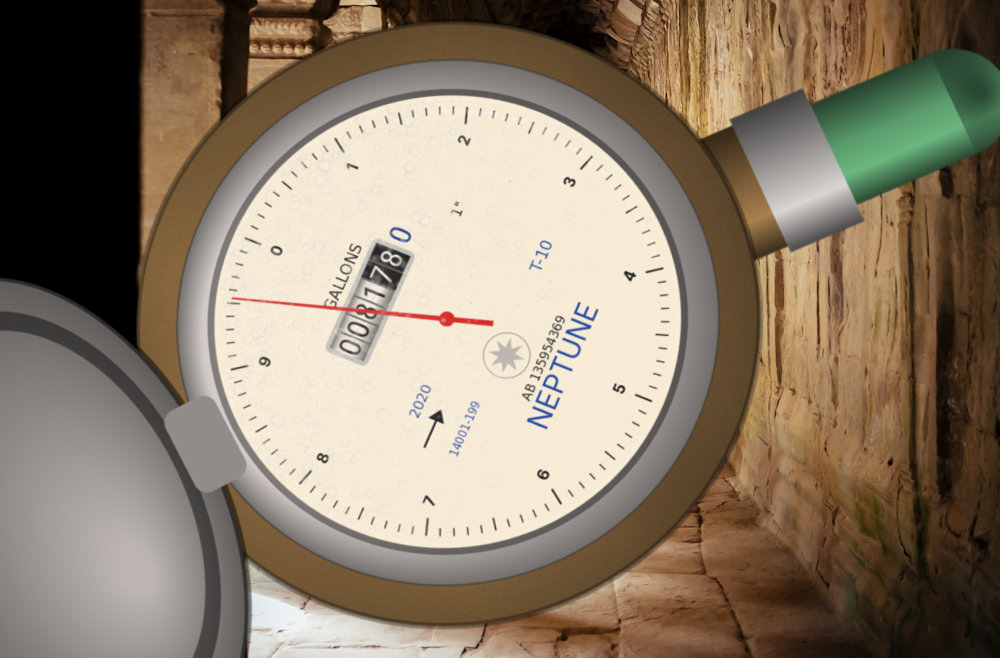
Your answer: 81779.5,gal
